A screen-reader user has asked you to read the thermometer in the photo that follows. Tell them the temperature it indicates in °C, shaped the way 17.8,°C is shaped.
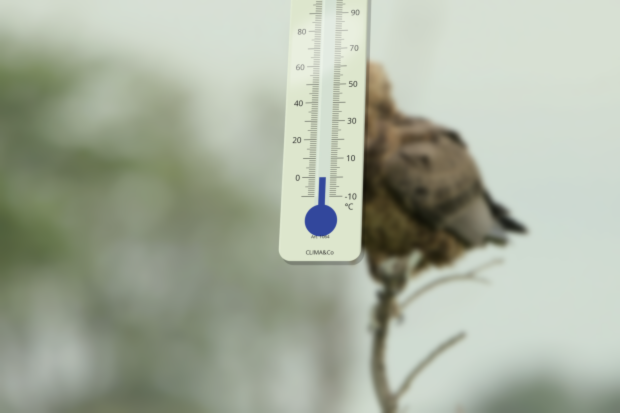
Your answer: 0,°C
